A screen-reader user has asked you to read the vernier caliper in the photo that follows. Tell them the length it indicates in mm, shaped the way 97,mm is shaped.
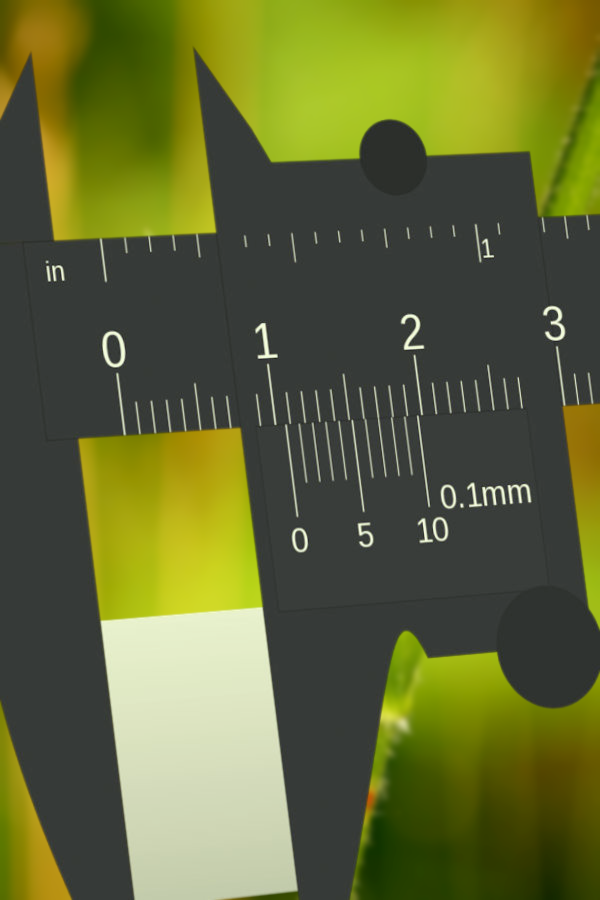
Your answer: 10.7,mm
